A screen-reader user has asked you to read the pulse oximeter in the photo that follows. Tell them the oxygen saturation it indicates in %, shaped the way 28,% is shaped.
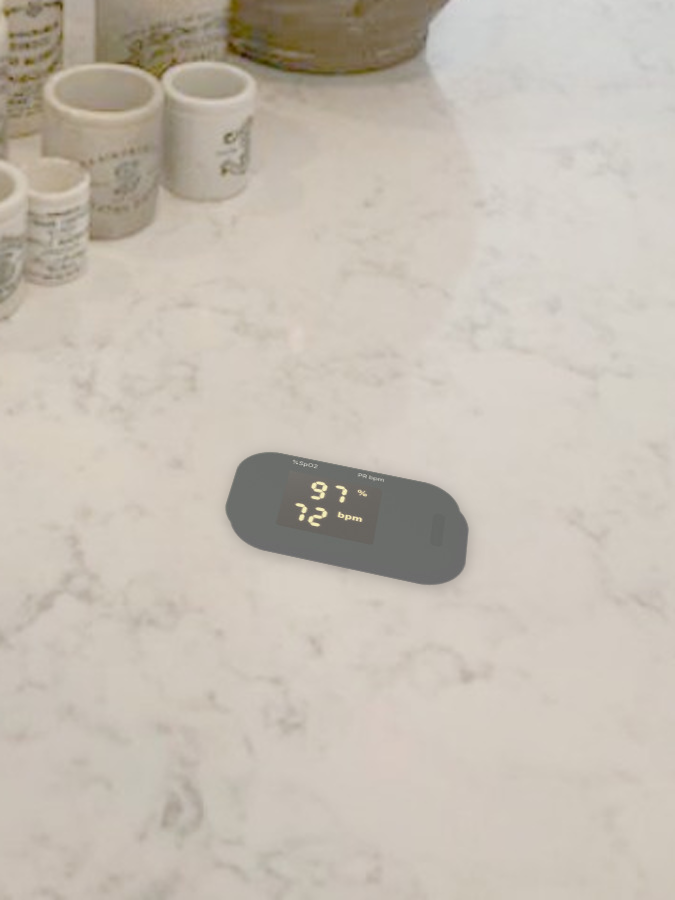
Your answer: 97,%
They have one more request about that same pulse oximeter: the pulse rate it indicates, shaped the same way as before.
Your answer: 72,bpm
